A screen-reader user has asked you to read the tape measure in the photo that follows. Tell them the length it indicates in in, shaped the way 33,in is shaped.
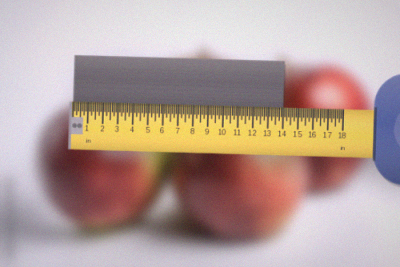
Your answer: 14,in
